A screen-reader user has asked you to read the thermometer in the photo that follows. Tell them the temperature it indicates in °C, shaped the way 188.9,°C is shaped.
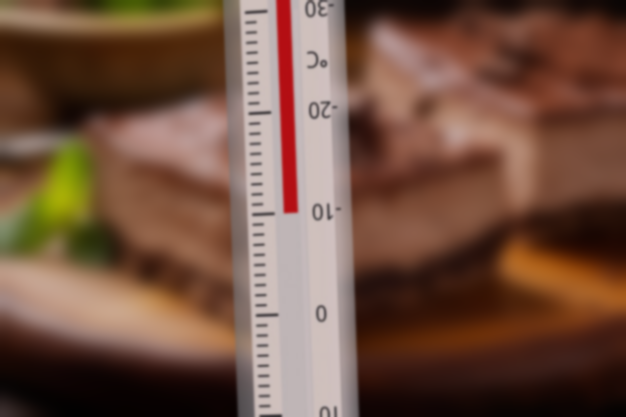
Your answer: -10,°C
